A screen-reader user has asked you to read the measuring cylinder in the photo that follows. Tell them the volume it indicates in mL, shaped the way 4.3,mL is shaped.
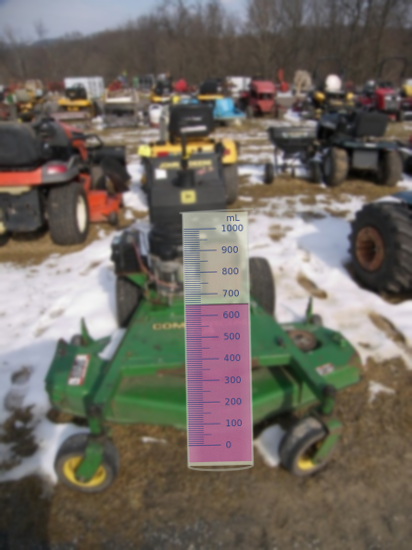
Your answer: 650,mL
